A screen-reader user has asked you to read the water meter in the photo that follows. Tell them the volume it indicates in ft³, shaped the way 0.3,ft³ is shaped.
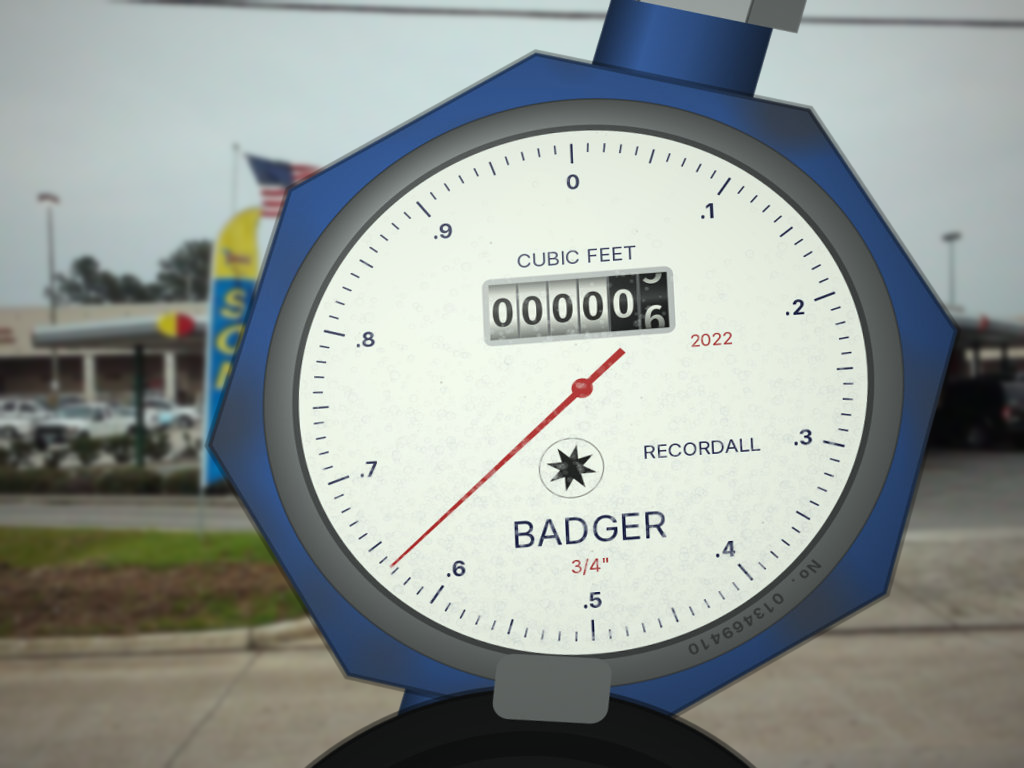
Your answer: 5.63,ft³
